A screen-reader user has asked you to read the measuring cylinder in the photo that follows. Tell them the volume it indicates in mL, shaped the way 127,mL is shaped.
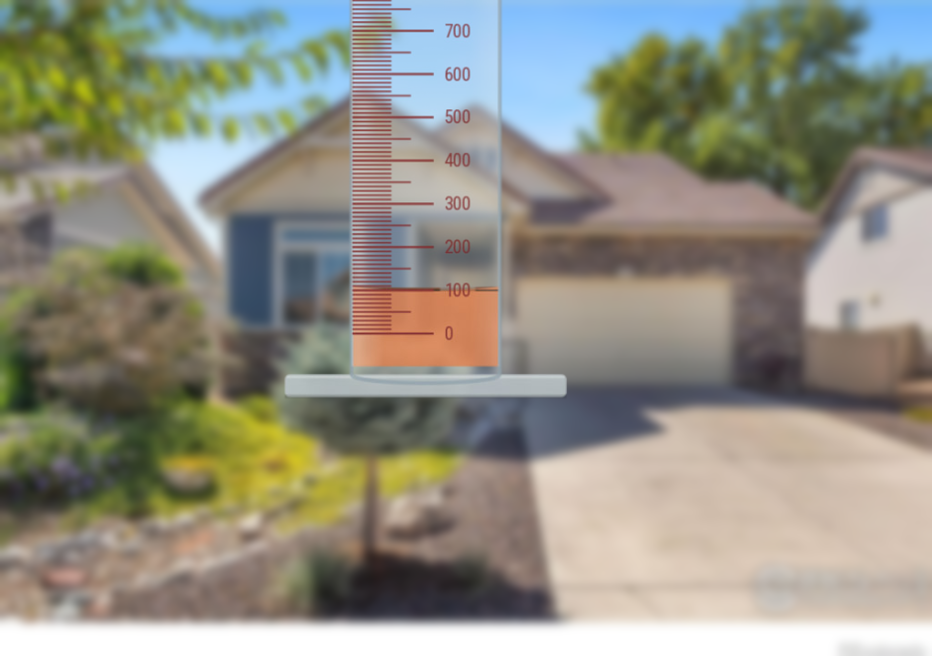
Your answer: 100,mL
